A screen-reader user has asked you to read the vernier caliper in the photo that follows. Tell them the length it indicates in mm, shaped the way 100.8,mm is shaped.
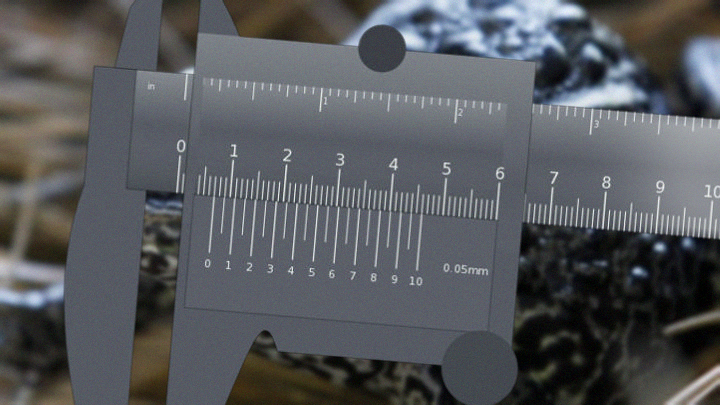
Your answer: 7.0,mm
